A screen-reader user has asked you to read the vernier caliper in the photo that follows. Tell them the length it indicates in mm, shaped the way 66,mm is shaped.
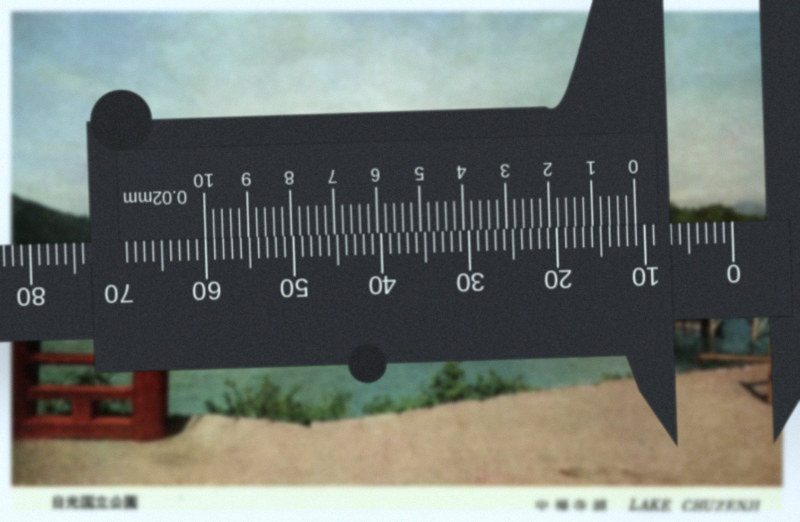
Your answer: 11.0,mm
